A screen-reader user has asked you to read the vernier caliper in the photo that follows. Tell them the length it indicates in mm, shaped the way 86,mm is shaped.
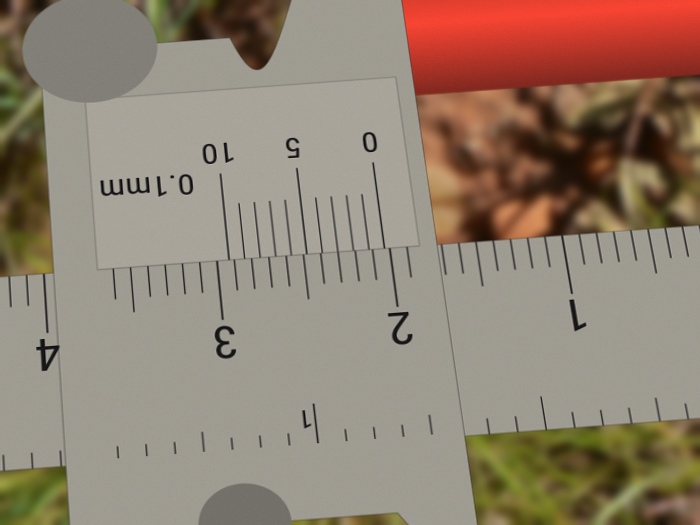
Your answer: 20.3,mm
